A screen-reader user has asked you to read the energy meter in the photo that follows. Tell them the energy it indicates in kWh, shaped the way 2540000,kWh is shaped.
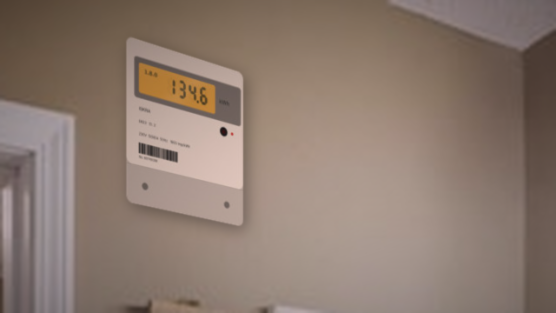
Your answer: 134.6,kWh
